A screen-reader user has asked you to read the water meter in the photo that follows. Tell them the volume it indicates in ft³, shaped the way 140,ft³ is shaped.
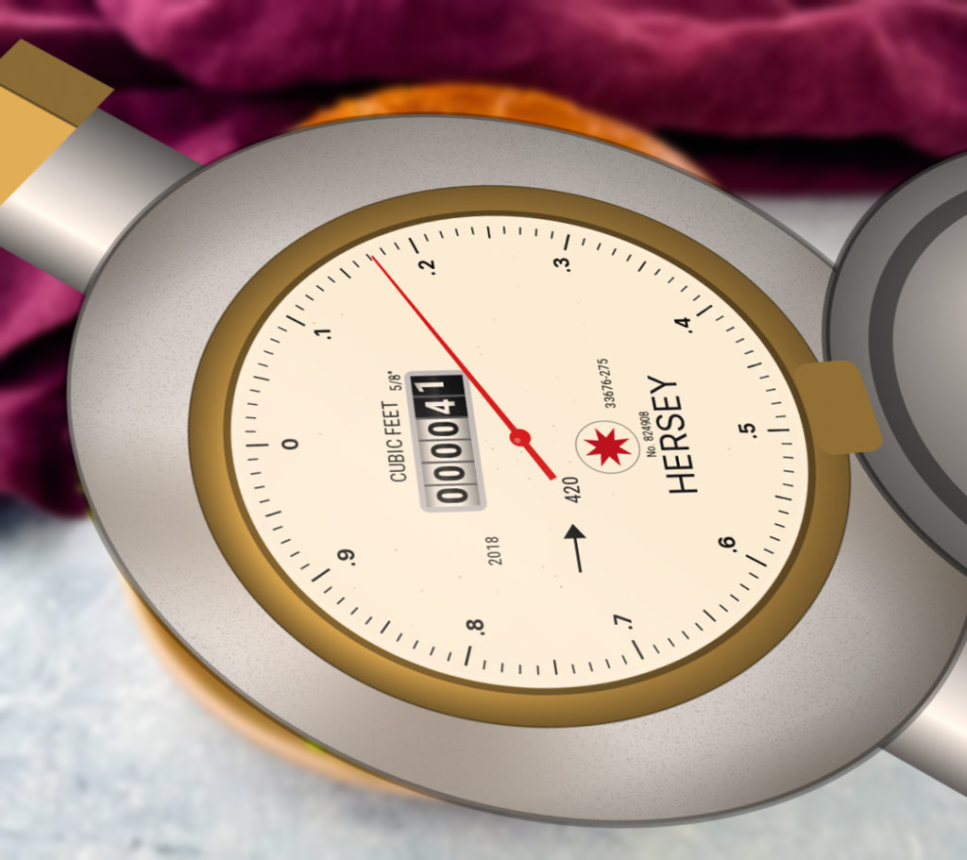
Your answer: 41.17,ft³
